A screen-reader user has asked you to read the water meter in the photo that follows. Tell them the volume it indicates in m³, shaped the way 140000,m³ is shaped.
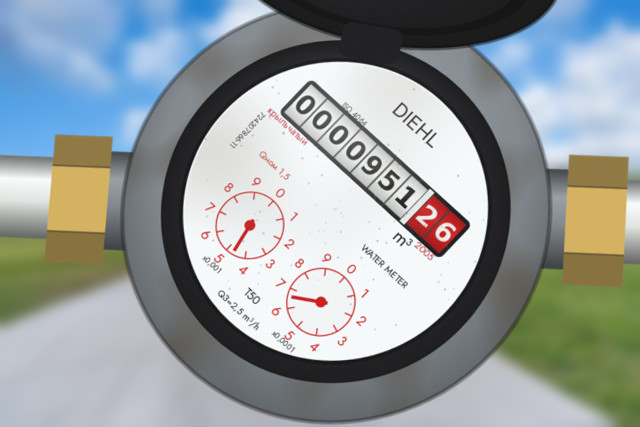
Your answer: 951.2646,m³
